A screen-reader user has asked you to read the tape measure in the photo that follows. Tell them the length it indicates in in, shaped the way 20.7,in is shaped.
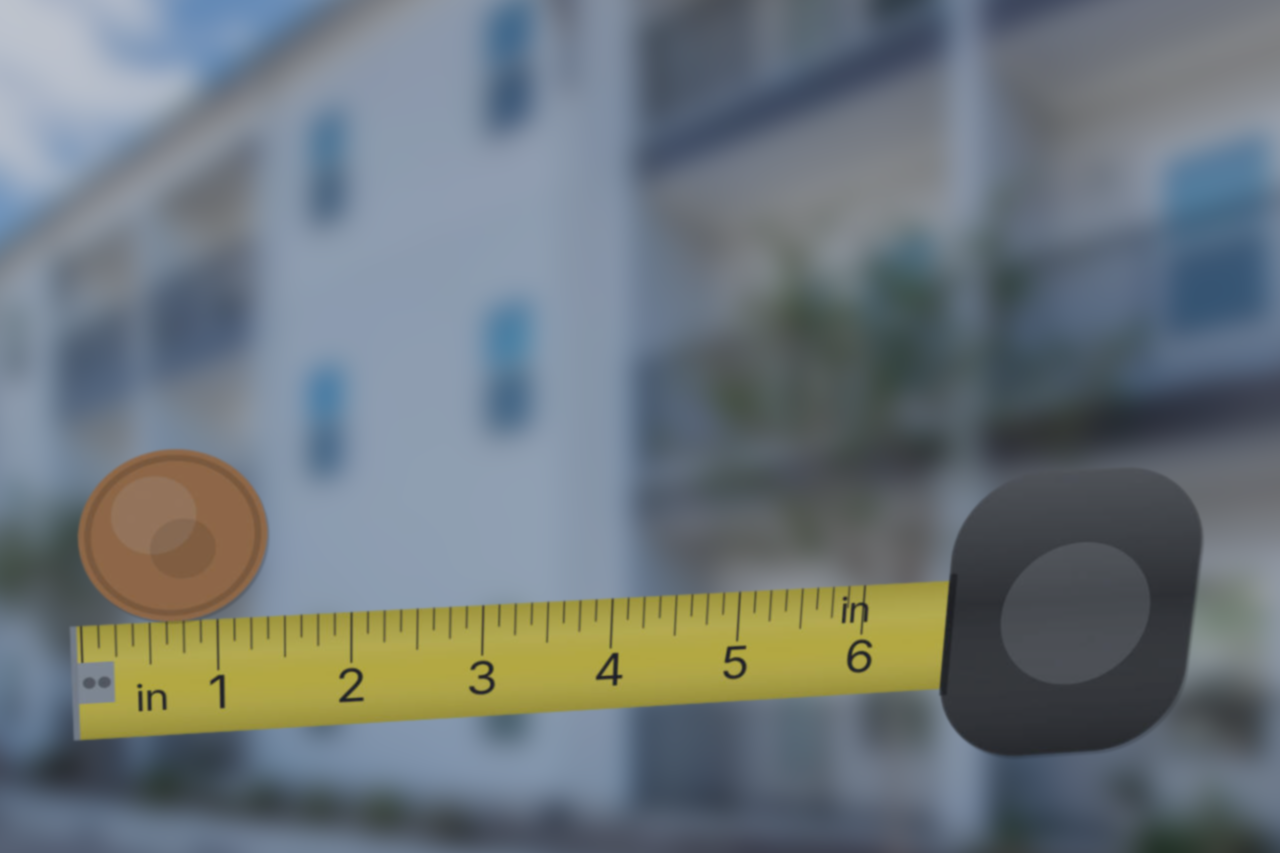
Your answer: 1.375,in
